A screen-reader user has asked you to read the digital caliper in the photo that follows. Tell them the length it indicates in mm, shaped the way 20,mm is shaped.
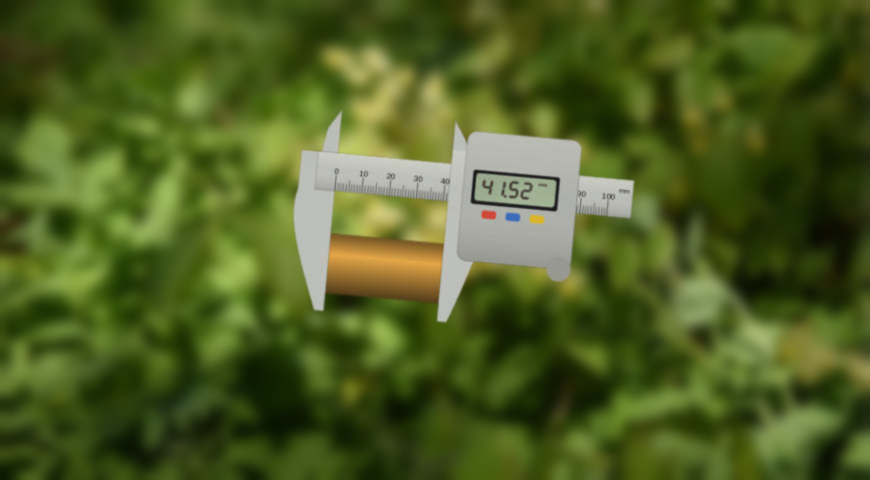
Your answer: 41.52,mm
